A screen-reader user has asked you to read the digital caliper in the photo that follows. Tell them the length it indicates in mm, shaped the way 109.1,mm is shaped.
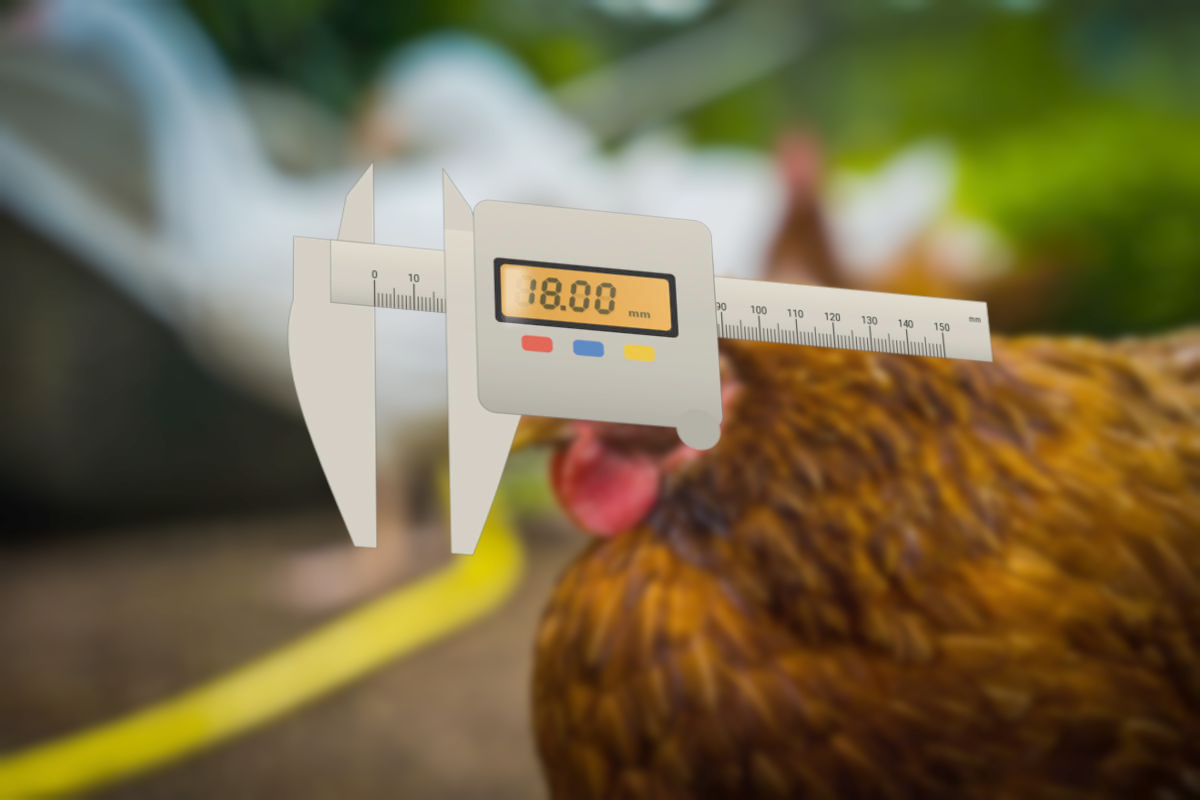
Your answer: 18.00,mm
